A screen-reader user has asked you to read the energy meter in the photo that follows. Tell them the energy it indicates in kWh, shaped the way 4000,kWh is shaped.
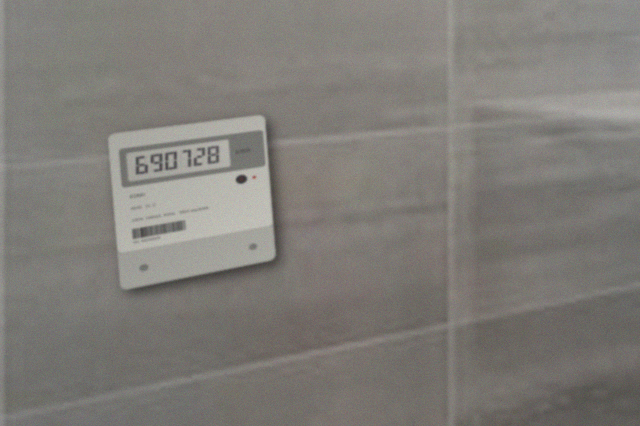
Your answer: 690728,kWh
